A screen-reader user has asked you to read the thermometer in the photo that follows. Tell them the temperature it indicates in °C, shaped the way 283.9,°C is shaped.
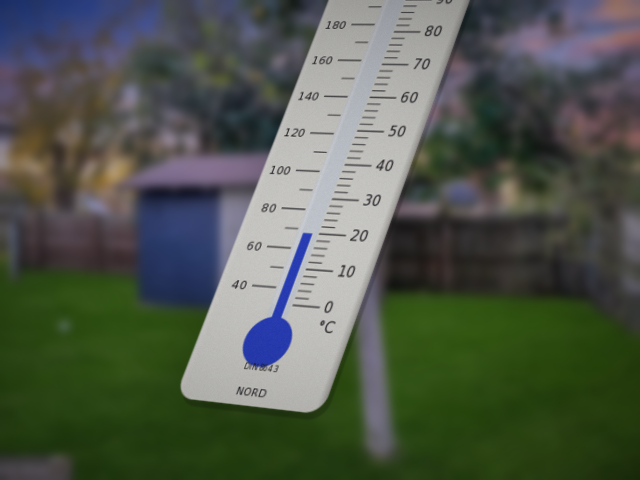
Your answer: 20,°C
